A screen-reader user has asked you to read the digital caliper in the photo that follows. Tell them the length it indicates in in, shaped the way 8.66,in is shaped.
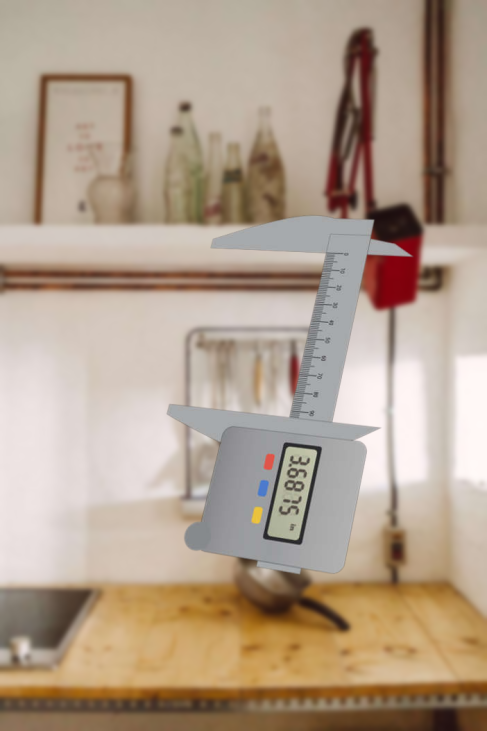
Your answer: 3.6875,in
